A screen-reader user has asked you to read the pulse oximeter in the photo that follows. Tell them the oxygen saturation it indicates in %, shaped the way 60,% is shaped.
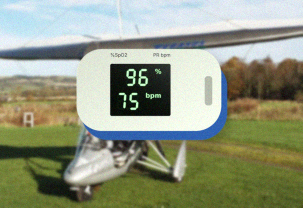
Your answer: 96,%
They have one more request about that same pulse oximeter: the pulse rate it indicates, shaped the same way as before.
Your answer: 75,bpm
